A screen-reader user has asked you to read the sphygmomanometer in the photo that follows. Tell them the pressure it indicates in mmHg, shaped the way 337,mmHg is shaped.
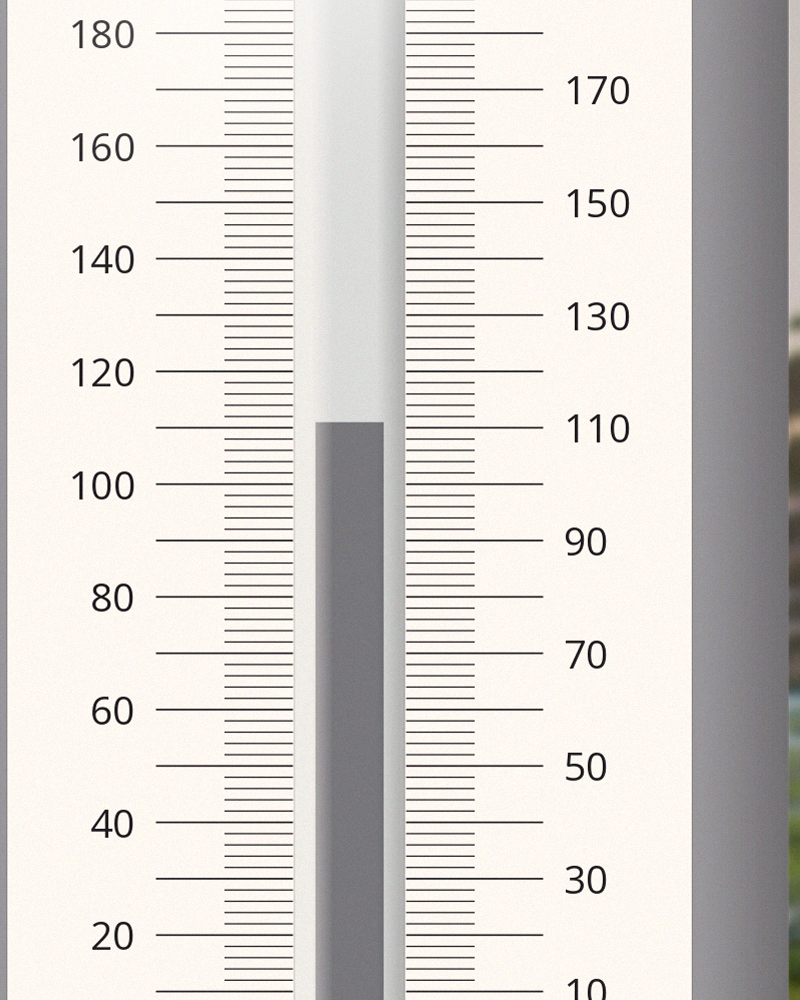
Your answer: 111,mmHg
